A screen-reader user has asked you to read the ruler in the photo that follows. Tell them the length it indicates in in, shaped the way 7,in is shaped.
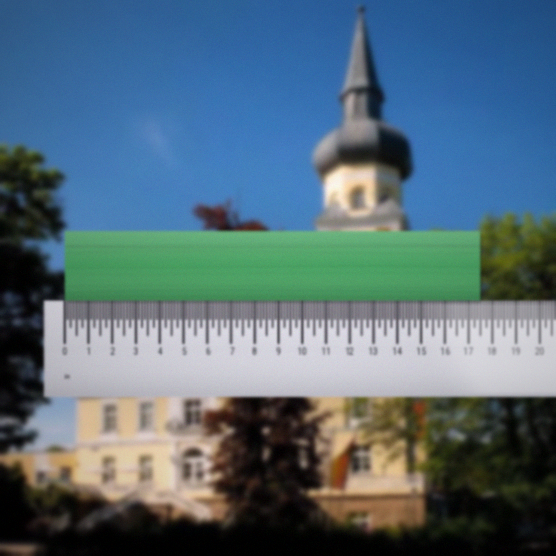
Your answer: 17.5,in
